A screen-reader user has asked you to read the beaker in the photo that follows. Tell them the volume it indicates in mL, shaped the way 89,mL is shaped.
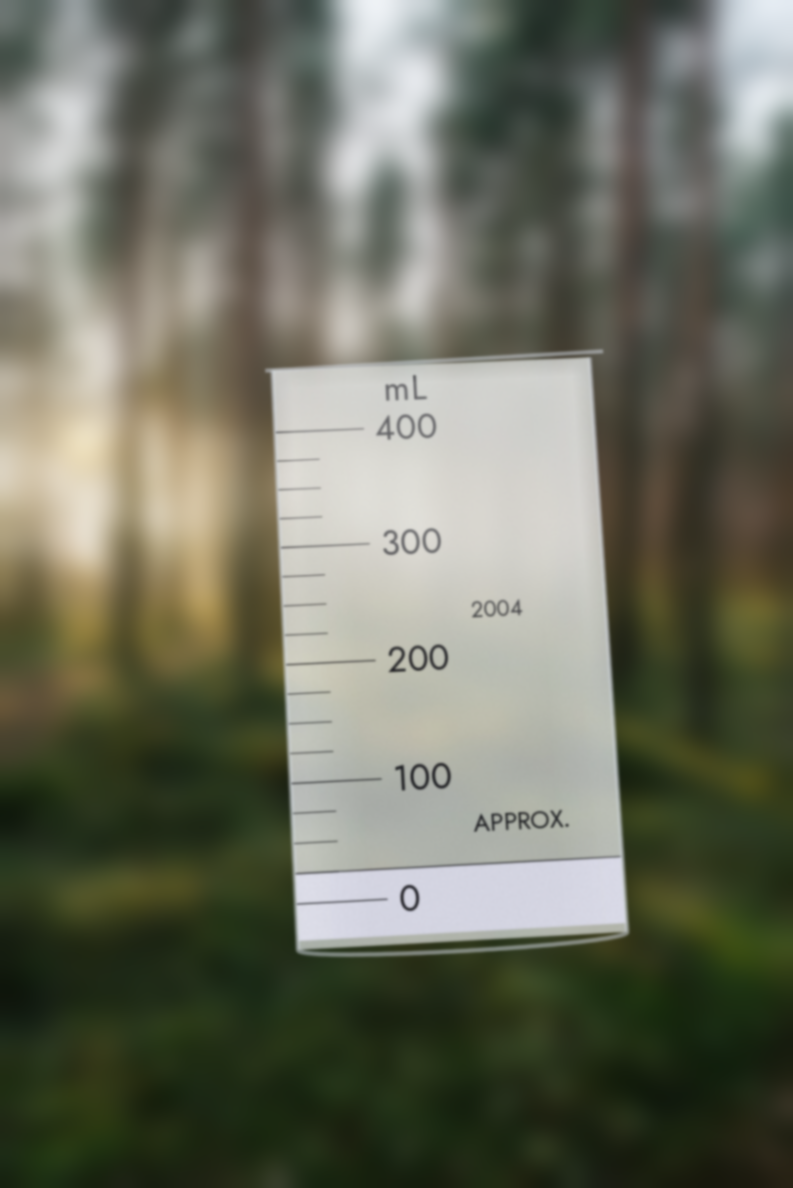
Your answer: 25,mL
